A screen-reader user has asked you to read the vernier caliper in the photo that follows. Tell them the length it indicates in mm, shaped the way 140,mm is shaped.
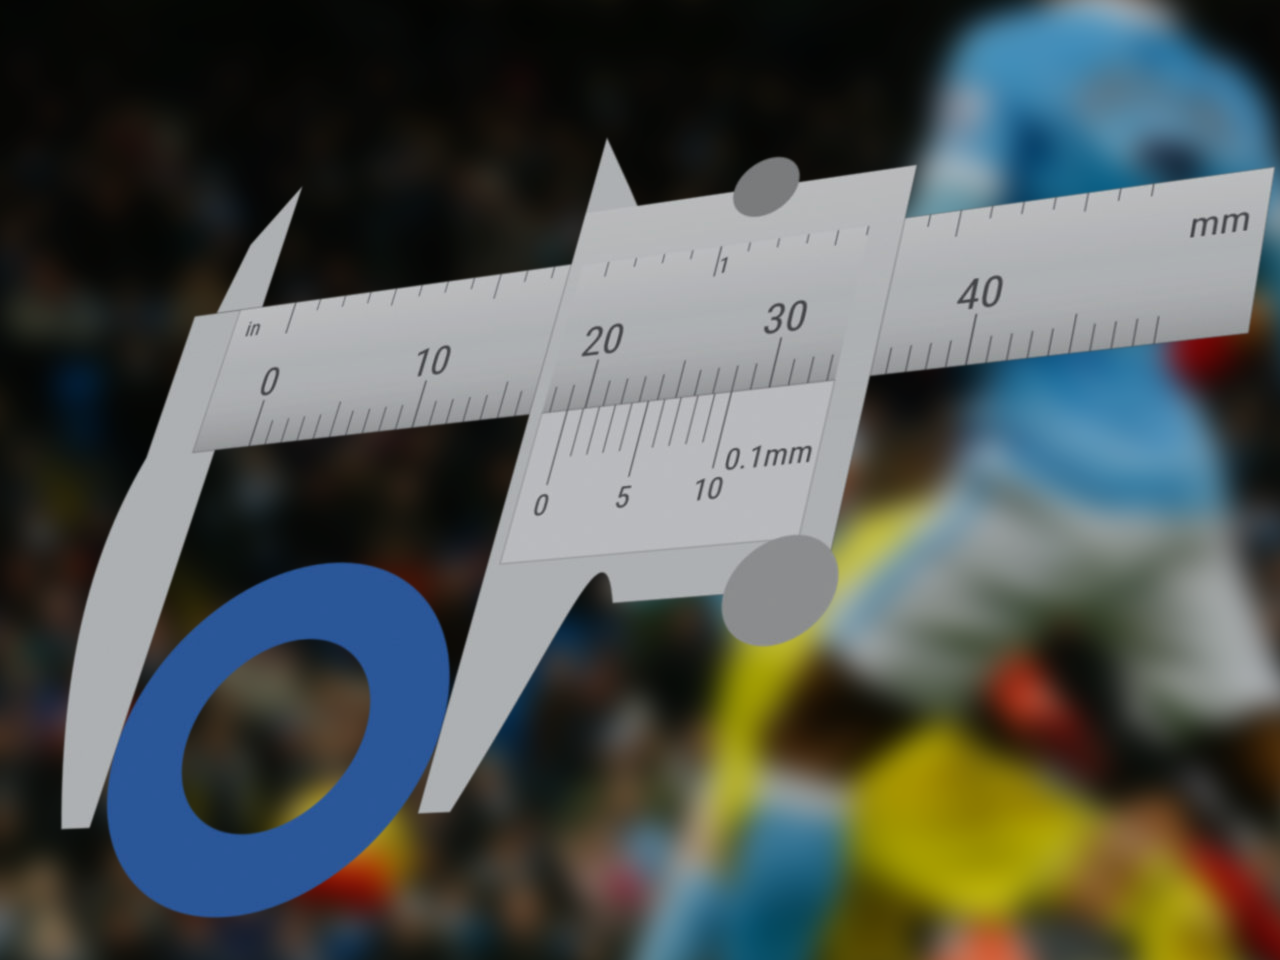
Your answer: 19.0,mm
